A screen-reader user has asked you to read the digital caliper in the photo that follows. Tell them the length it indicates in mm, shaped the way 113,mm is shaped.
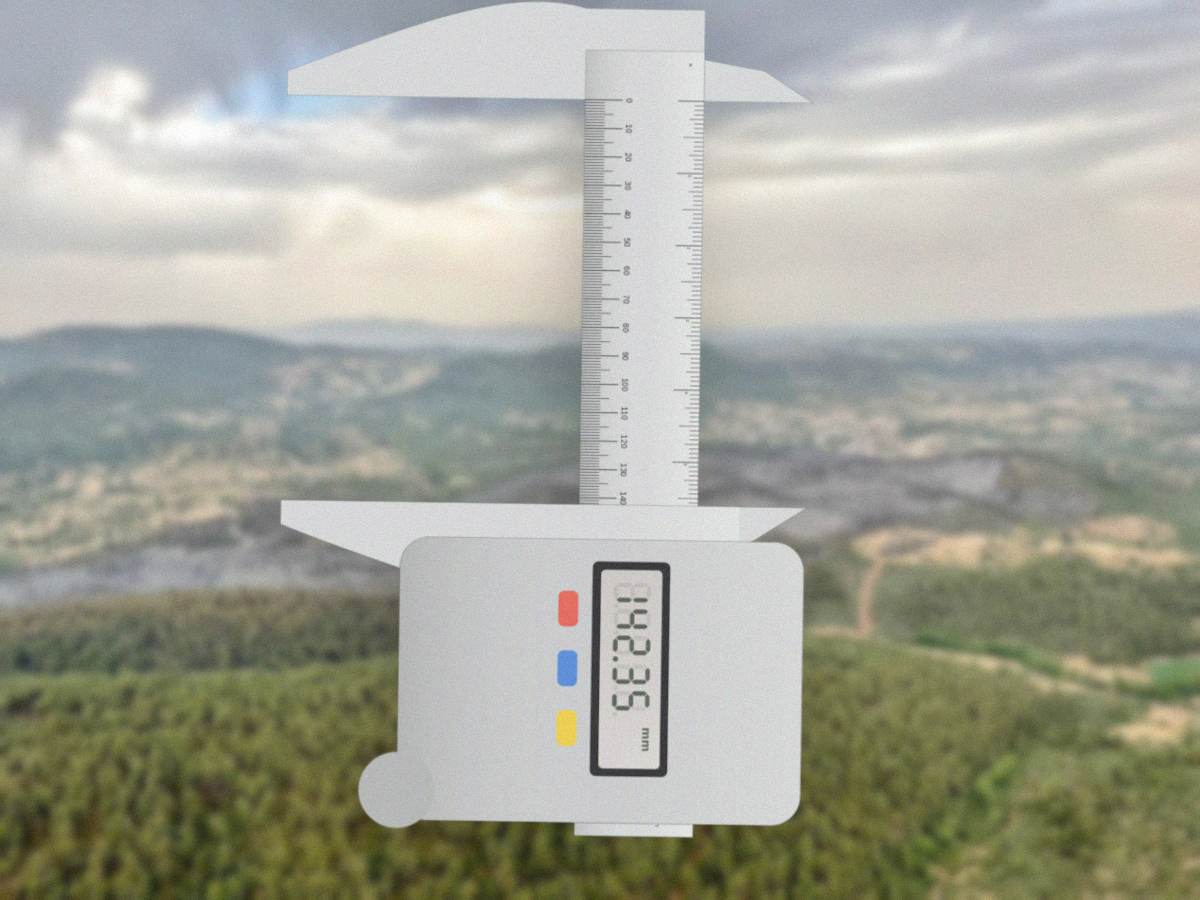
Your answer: 142.35,mm
